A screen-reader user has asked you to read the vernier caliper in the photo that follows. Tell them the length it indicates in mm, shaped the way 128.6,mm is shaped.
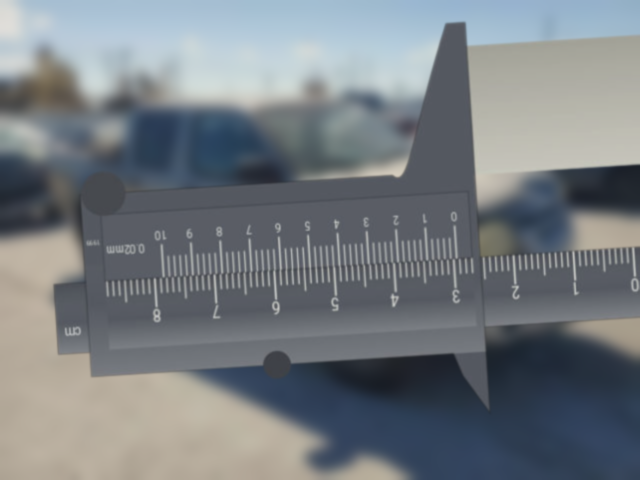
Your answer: 29.5,mm
